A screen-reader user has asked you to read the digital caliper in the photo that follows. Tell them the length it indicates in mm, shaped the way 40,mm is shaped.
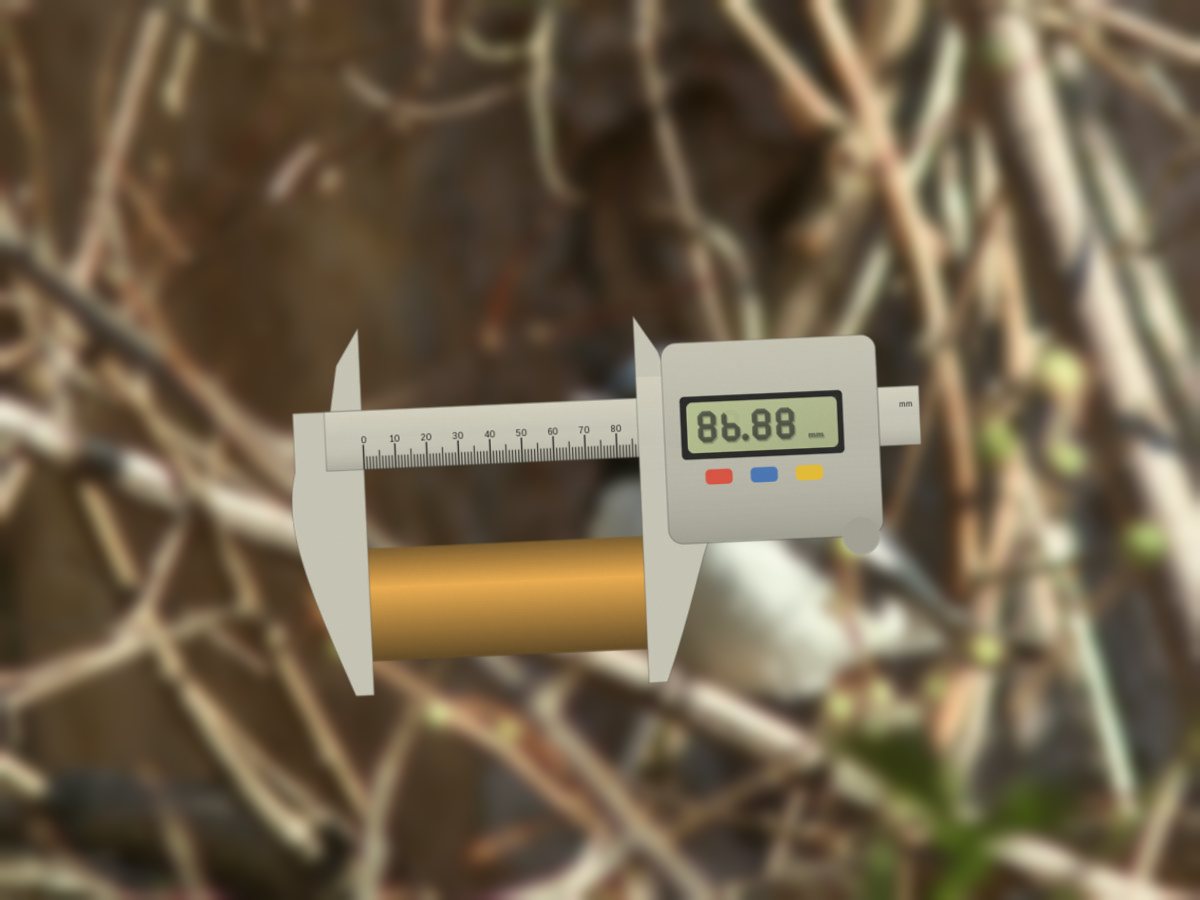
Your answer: 86.88,mm
